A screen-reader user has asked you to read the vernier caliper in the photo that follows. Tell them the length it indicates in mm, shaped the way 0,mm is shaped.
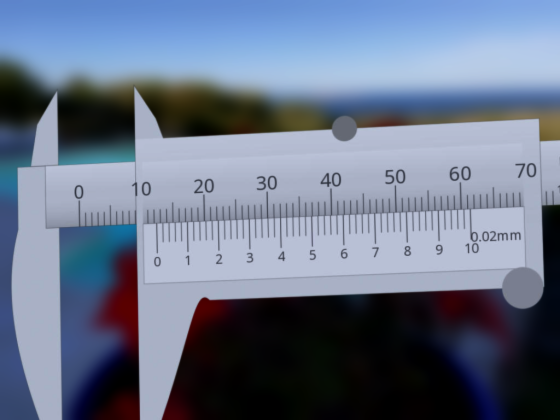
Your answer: 12.4,mm
